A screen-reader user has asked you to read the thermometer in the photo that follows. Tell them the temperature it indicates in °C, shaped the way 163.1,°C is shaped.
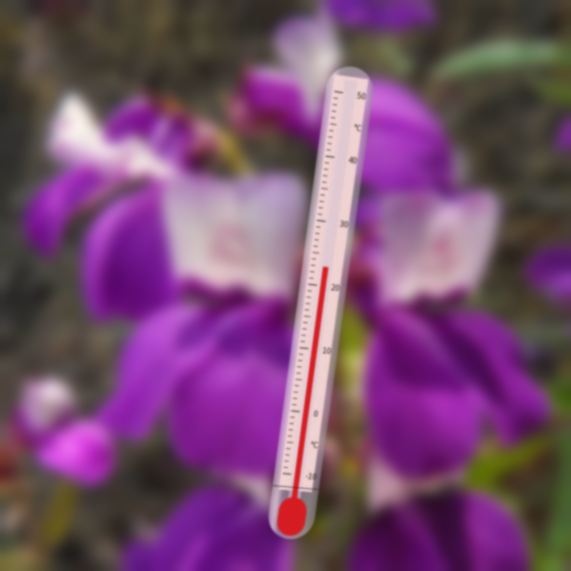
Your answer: 23,°C
